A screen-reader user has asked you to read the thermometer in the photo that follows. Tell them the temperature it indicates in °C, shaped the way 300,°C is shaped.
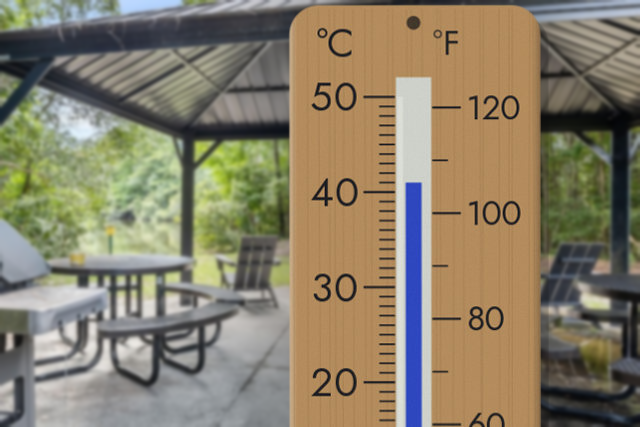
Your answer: 41,°C
